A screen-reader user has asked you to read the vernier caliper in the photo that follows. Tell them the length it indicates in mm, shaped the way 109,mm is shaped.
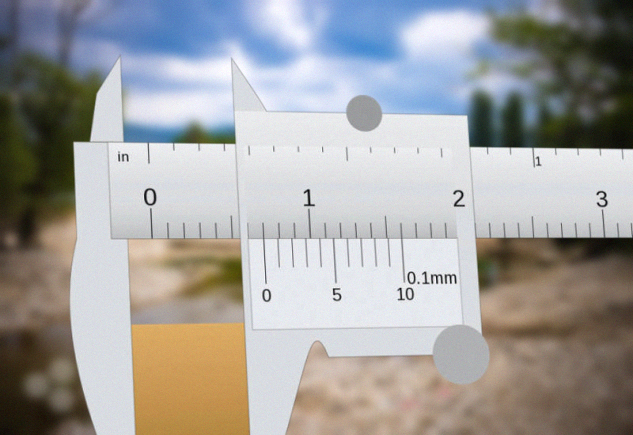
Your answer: 7.0,mm
